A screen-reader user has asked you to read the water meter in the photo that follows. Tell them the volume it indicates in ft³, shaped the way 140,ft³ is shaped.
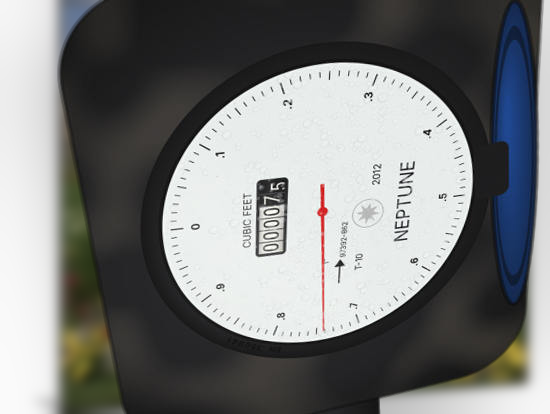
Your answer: 74.74,ft³
